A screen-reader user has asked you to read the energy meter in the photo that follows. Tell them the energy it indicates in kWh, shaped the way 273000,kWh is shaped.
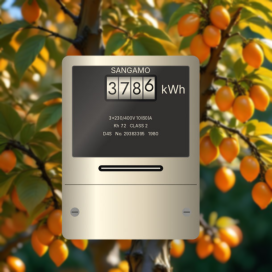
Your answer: 3786,kWh
